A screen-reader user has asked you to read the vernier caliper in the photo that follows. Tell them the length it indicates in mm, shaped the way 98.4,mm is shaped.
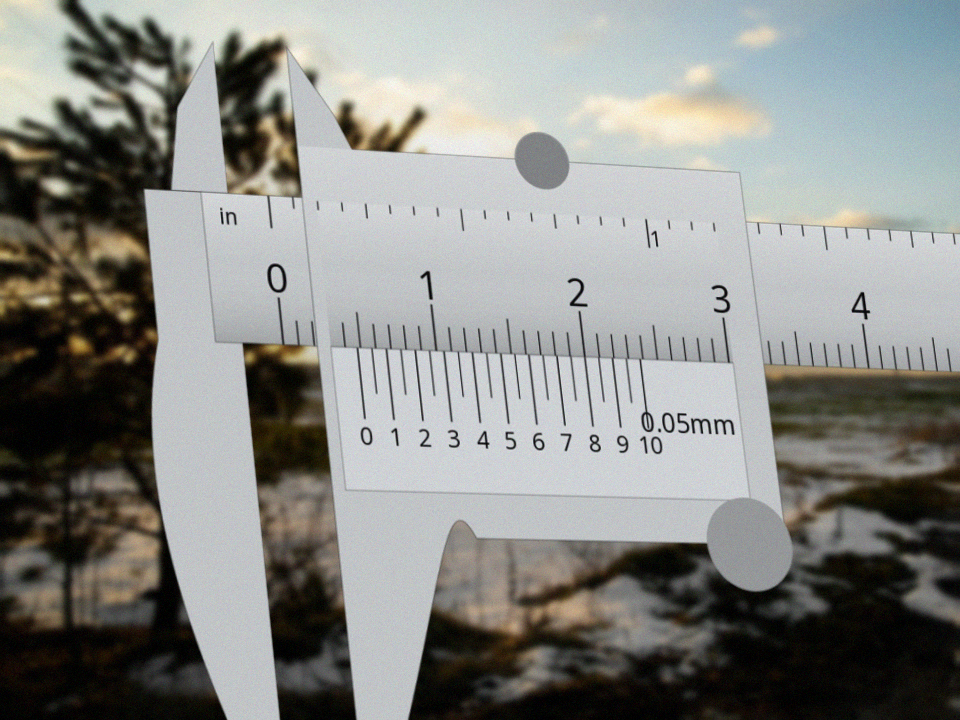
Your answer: 4.8,mm
